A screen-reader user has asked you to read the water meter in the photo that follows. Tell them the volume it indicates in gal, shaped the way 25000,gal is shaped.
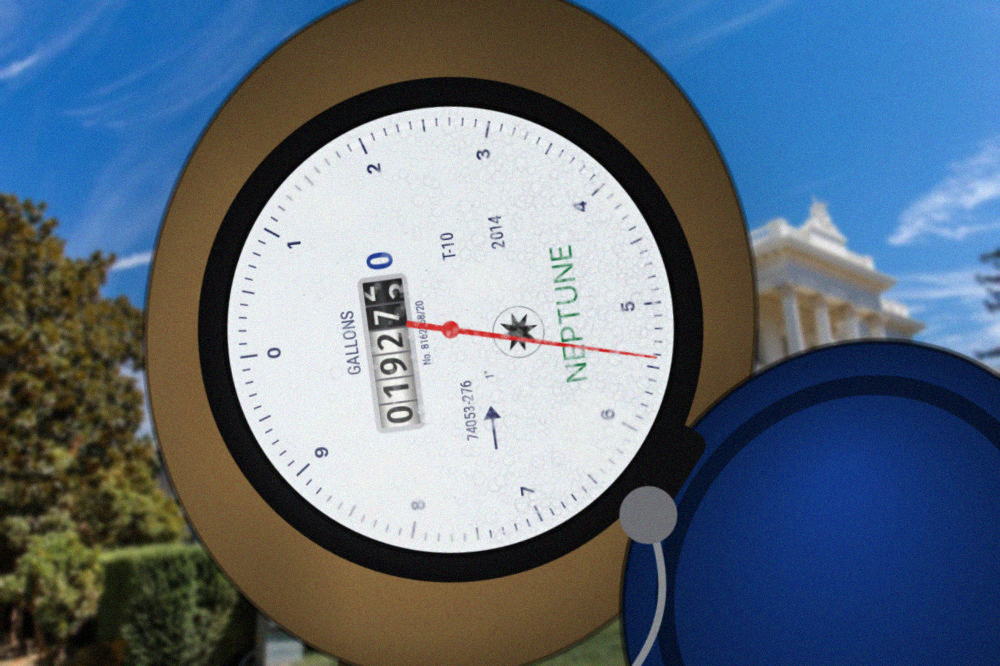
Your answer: 192725.4,gal
